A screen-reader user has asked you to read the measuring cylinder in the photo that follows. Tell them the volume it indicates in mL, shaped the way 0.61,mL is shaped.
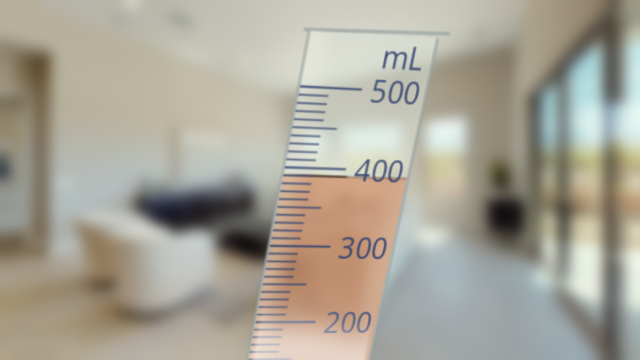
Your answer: 390,mL
